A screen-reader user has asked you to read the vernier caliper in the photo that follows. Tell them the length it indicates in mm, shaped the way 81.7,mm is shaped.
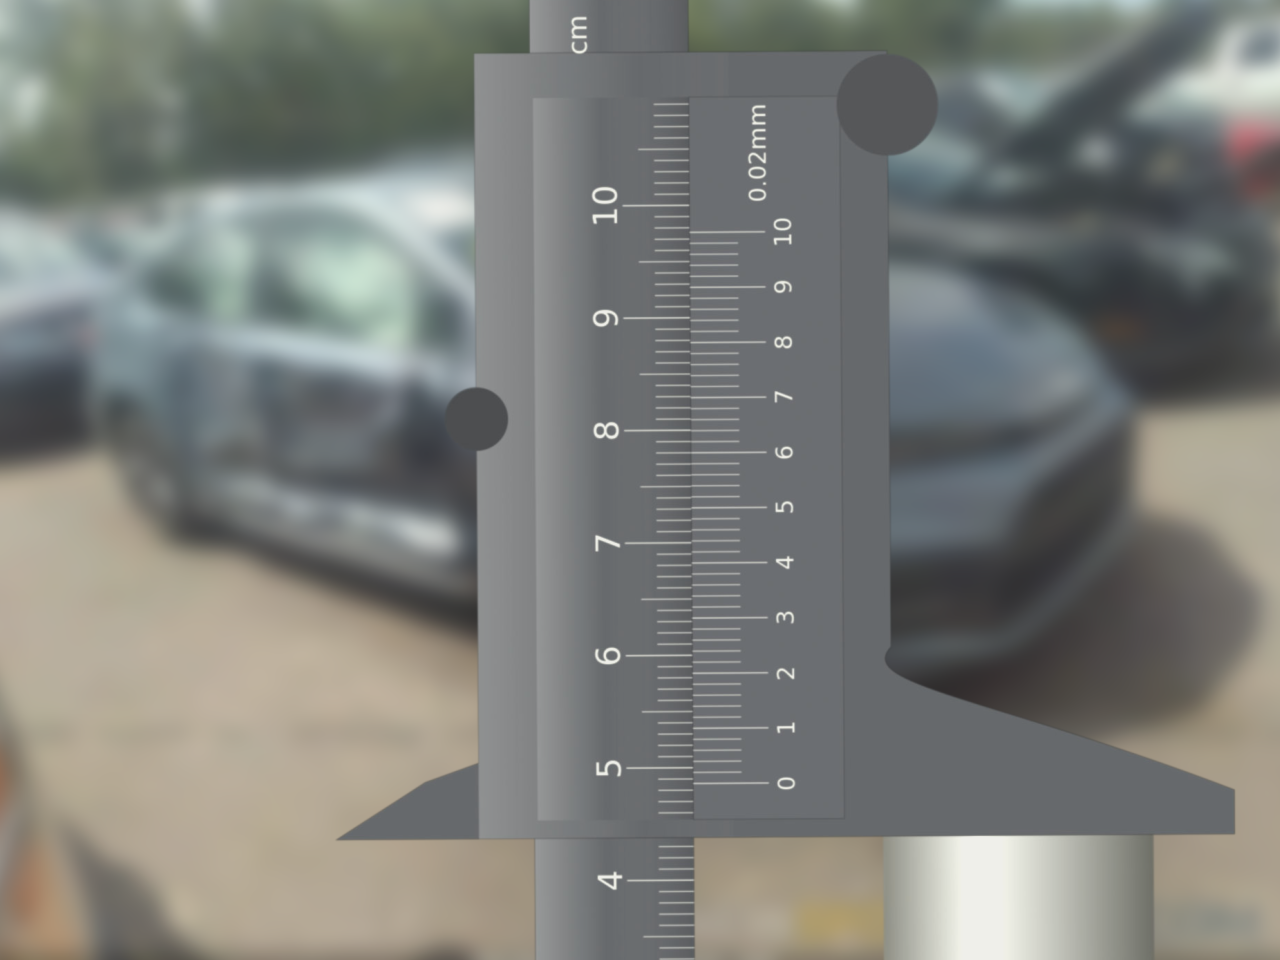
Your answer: 48.6,mm
